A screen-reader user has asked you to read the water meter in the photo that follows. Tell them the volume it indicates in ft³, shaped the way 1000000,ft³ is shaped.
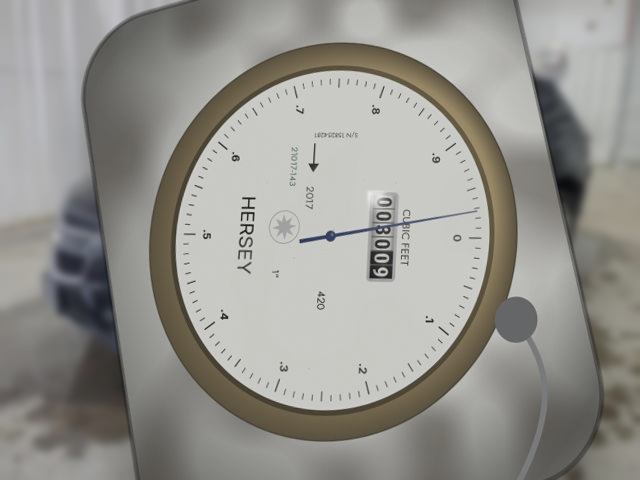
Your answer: 3008.97,ft³
